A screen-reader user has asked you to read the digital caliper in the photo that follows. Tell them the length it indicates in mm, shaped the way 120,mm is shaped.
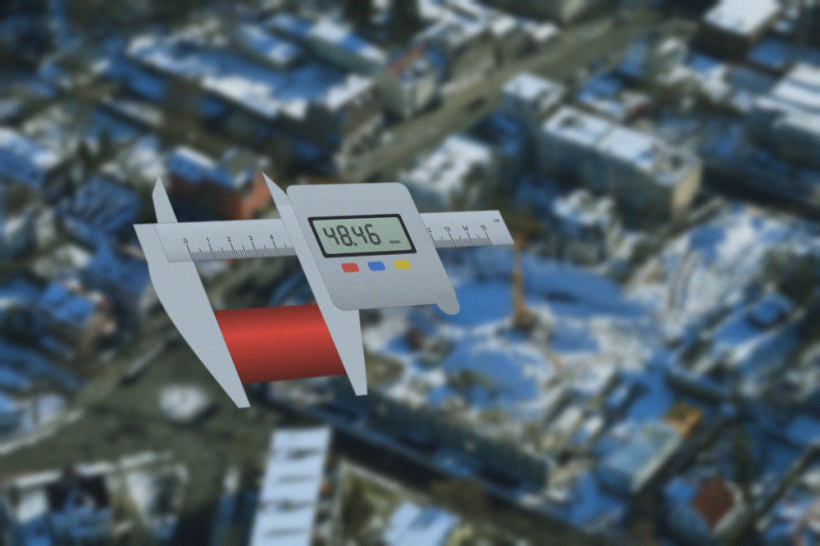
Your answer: 48.46,mm
